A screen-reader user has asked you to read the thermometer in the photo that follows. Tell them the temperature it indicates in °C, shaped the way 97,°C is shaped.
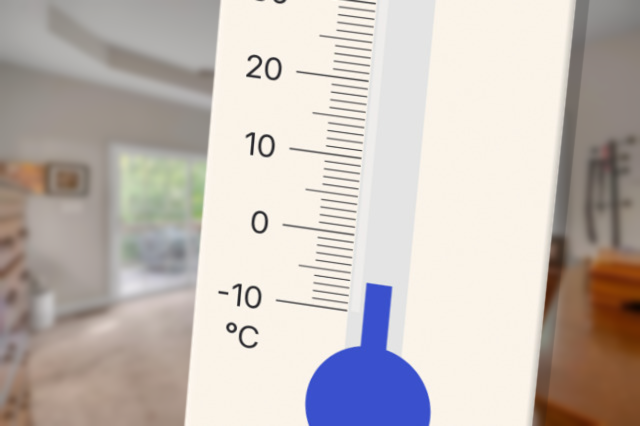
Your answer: -6,°C
